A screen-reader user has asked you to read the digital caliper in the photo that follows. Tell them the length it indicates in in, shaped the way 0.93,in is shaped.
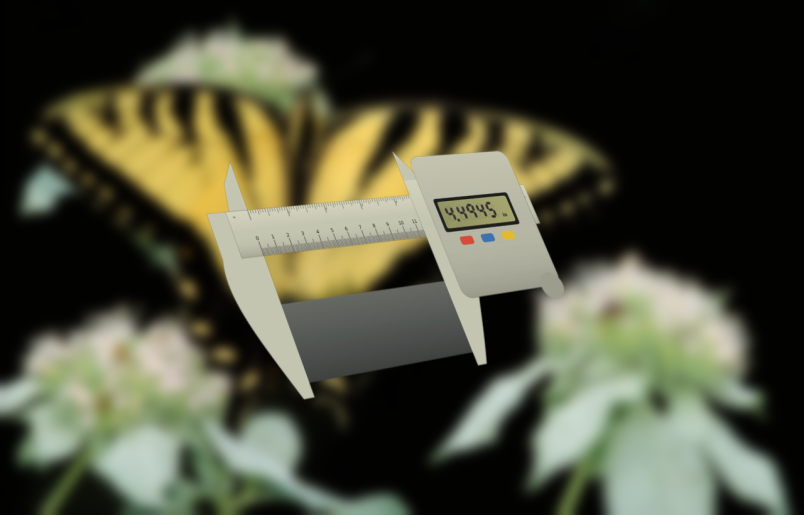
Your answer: 4.4945,in
